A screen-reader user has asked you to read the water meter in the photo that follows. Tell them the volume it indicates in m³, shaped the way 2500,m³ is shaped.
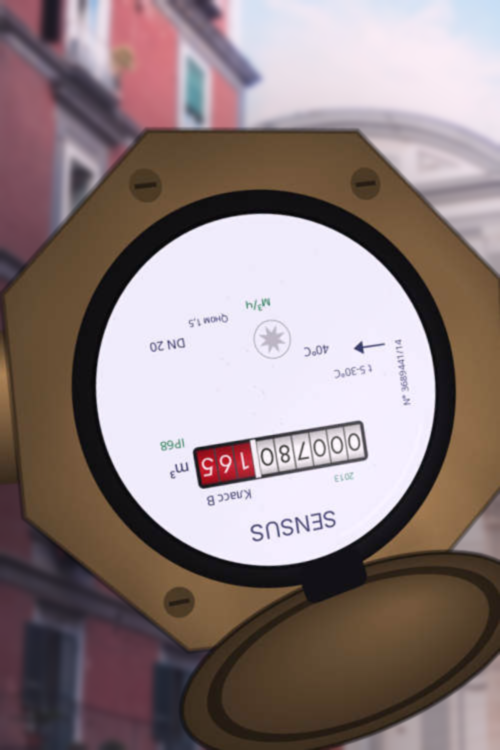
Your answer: 780.165,m³
